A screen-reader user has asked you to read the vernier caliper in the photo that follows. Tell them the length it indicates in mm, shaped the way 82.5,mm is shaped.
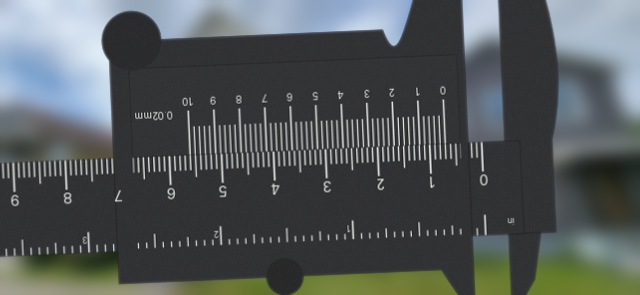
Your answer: 7.0,mm
